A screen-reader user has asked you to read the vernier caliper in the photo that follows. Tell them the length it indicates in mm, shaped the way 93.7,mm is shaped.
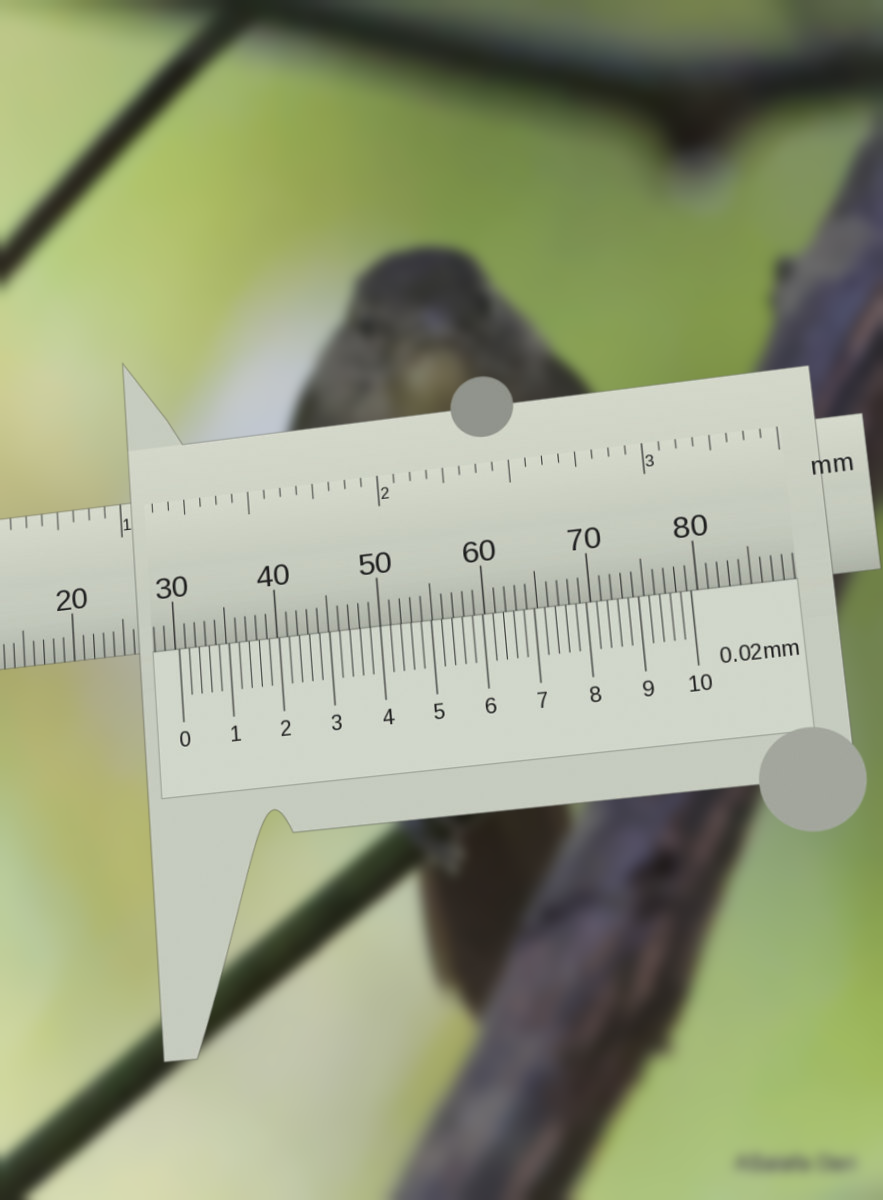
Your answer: 30.4,mm
